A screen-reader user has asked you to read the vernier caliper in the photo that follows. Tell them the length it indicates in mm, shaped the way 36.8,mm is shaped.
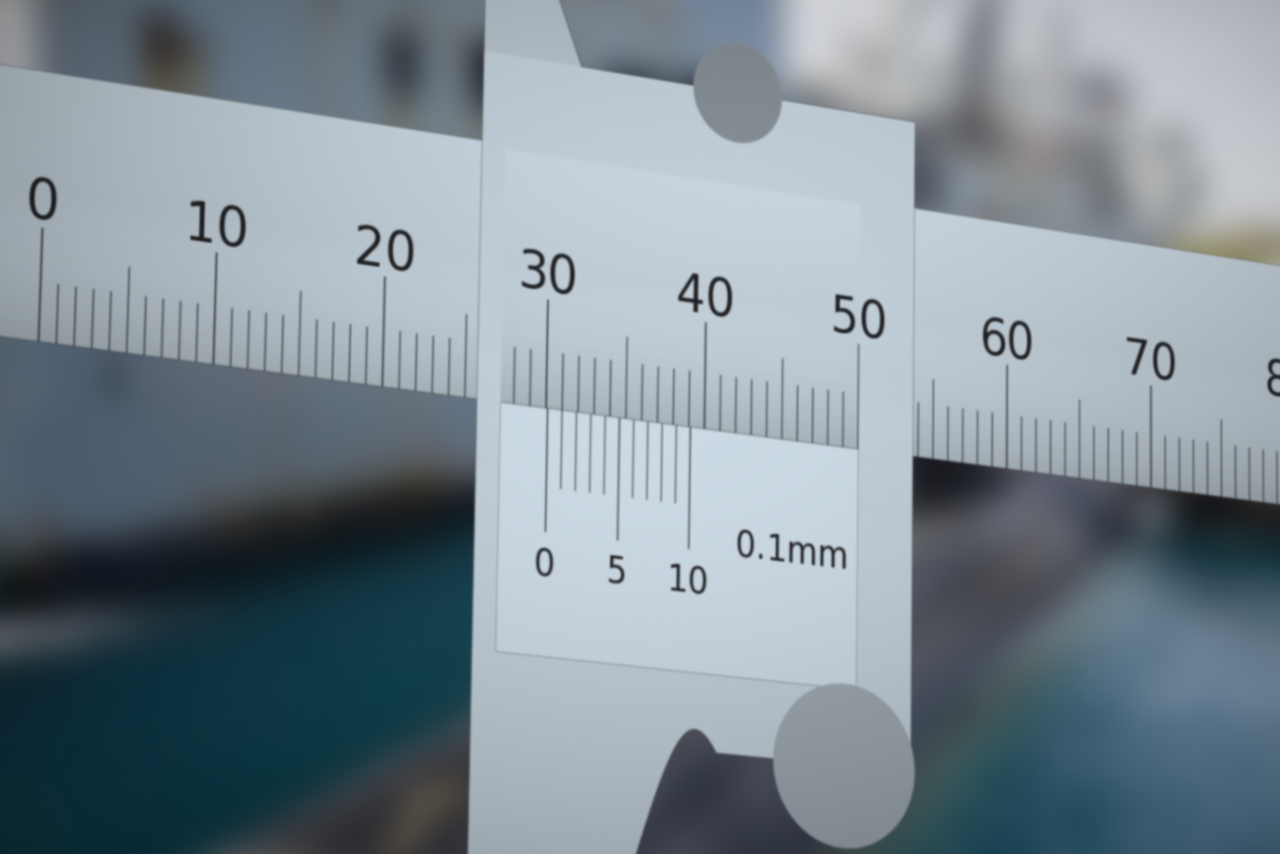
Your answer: 30.1,mm
